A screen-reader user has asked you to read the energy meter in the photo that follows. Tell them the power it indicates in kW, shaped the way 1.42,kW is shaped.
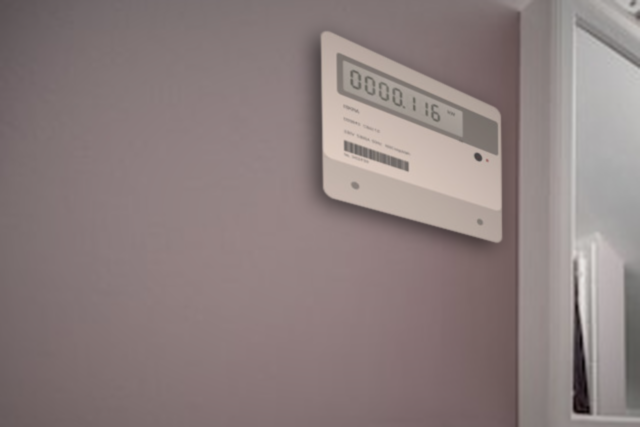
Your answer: 0.116,kW
